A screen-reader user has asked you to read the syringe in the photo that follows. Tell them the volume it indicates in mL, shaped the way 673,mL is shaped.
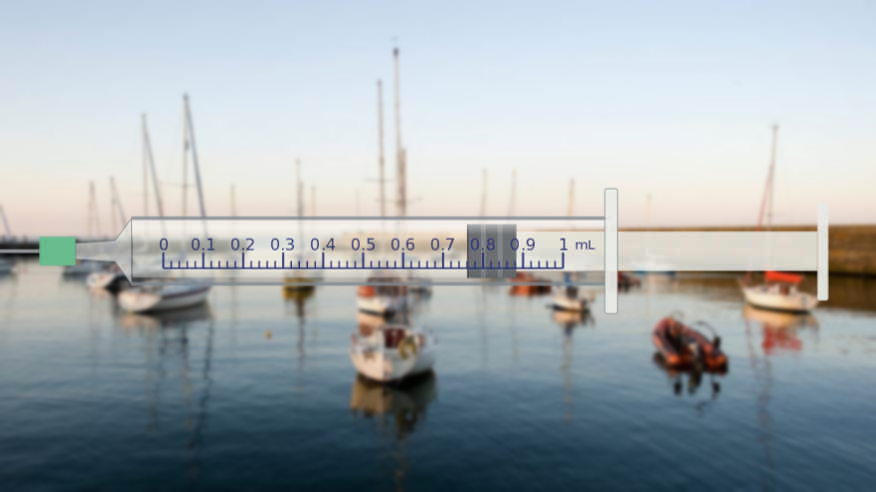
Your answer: 0.76,mL
